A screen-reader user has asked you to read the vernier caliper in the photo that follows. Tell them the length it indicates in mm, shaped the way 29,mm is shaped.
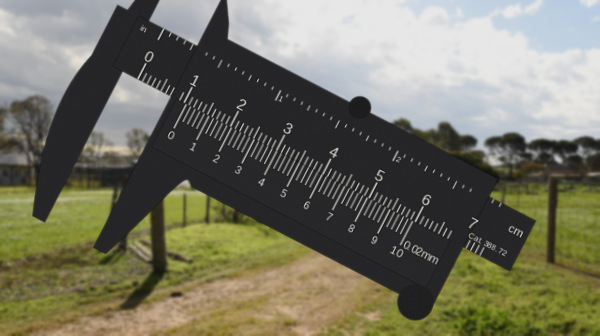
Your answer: 10.5,mm
